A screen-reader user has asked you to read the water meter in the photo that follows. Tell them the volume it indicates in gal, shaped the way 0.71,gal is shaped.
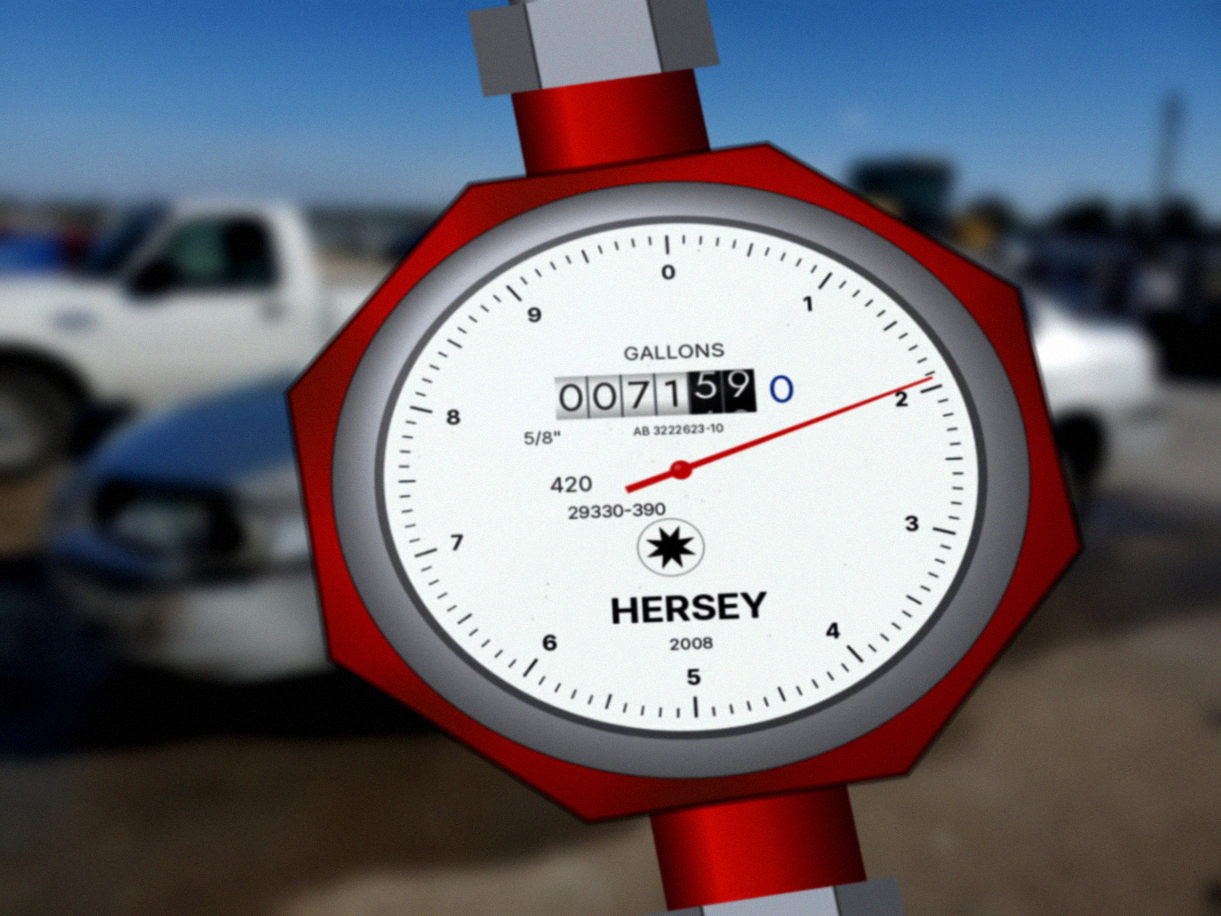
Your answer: 71591.9,gal
